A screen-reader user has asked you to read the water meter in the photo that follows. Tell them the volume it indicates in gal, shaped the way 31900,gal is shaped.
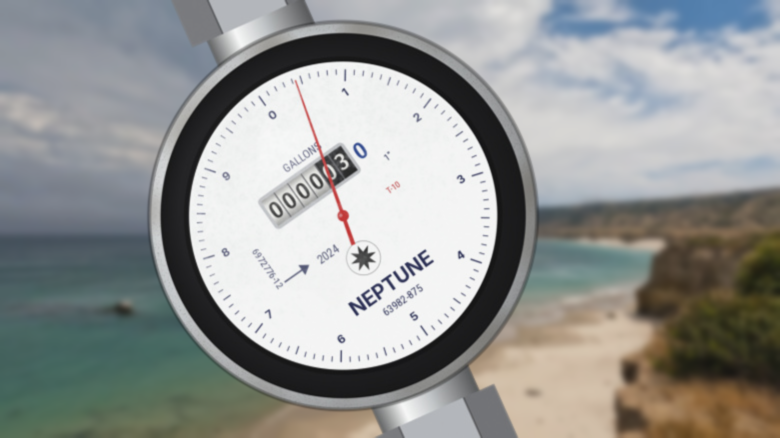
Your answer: 30.4,gal
